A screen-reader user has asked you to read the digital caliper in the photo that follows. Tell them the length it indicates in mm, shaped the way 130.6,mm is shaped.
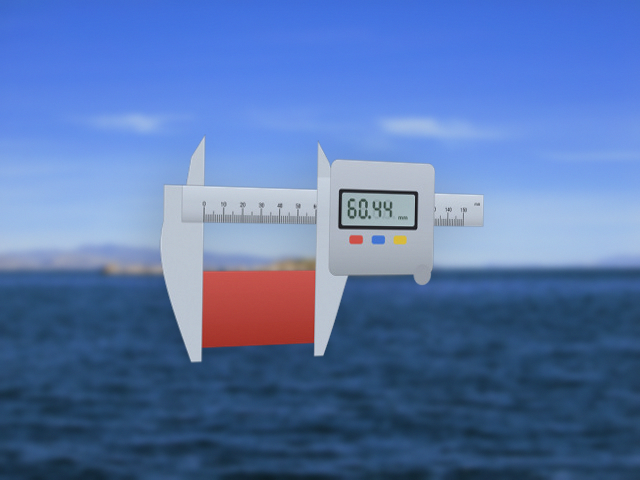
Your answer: 60.44,mm
